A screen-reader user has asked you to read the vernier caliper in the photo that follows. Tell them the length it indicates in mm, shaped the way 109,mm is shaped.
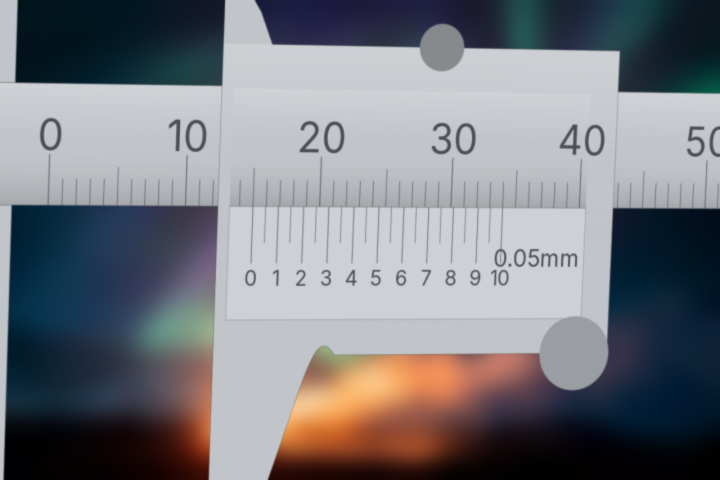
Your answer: 15.0,mm
